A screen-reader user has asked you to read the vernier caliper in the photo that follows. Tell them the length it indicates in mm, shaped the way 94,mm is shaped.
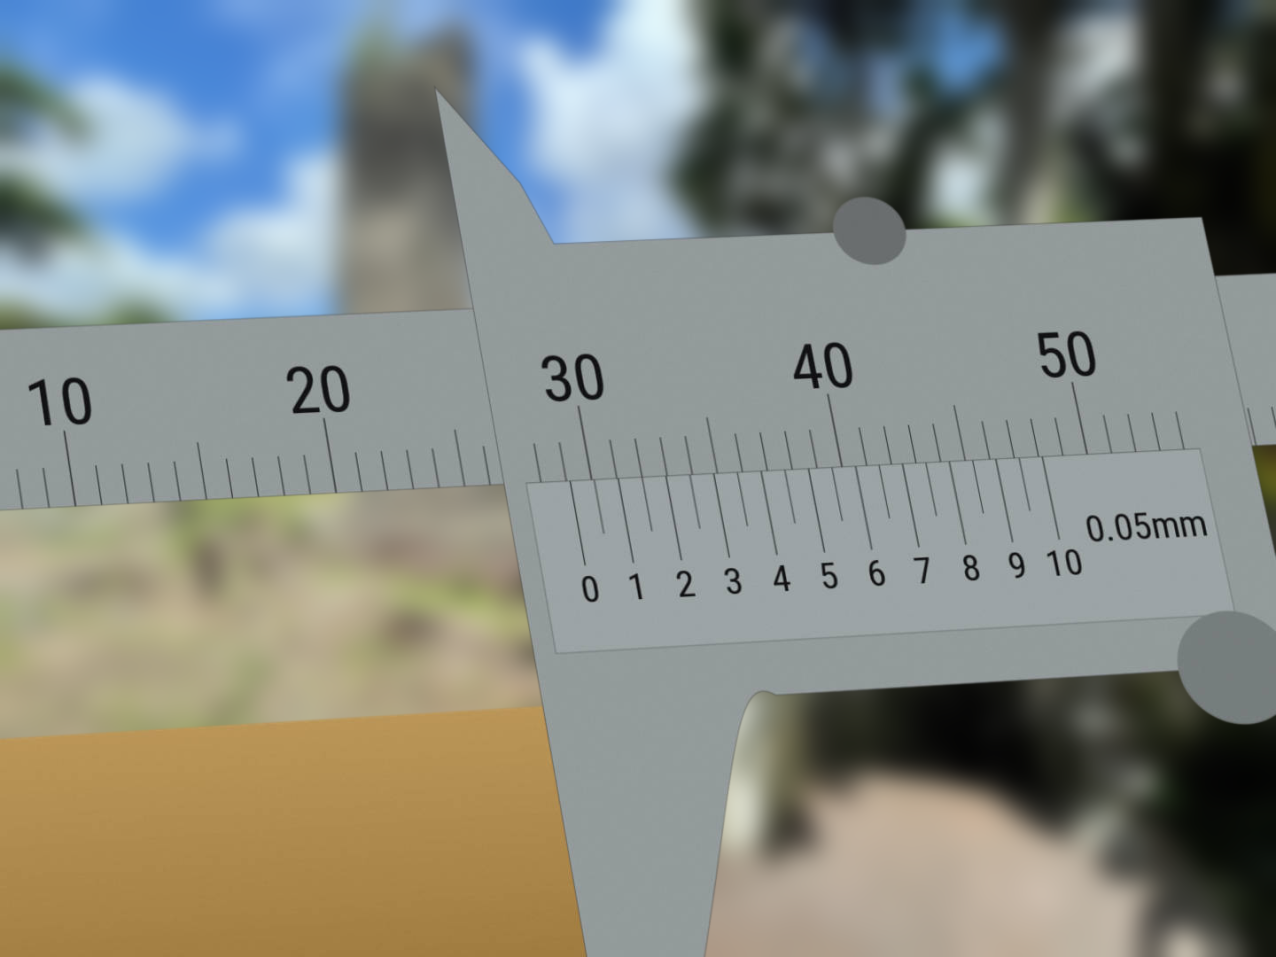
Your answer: 29.15,mm
